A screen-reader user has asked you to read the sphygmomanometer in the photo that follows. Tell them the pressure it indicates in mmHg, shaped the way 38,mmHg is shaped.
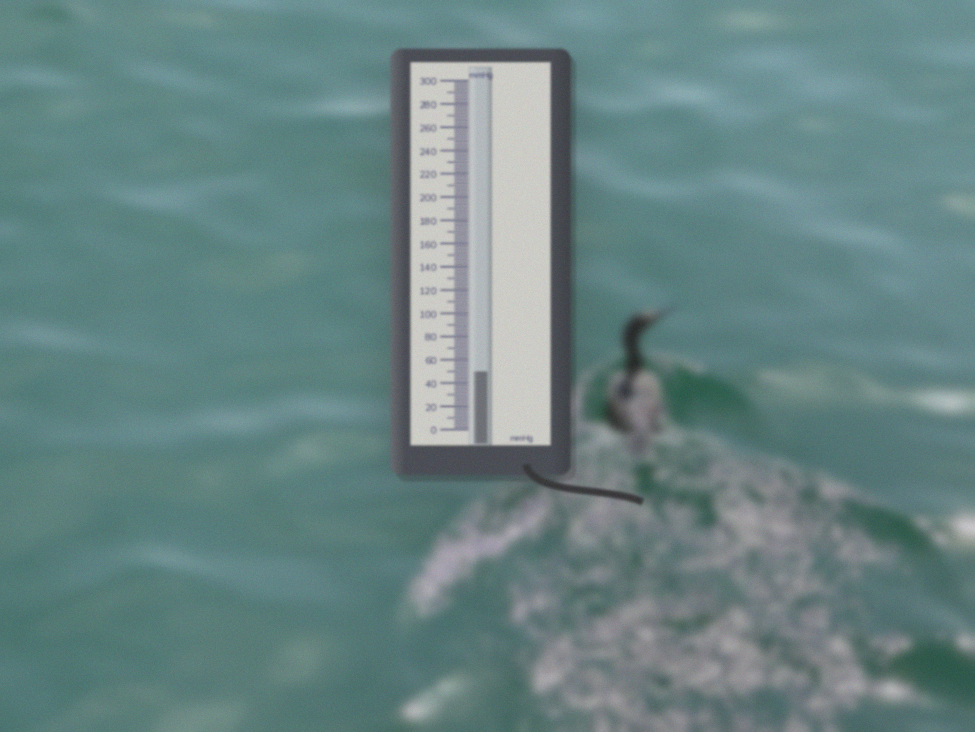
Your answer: 50,mmHg
